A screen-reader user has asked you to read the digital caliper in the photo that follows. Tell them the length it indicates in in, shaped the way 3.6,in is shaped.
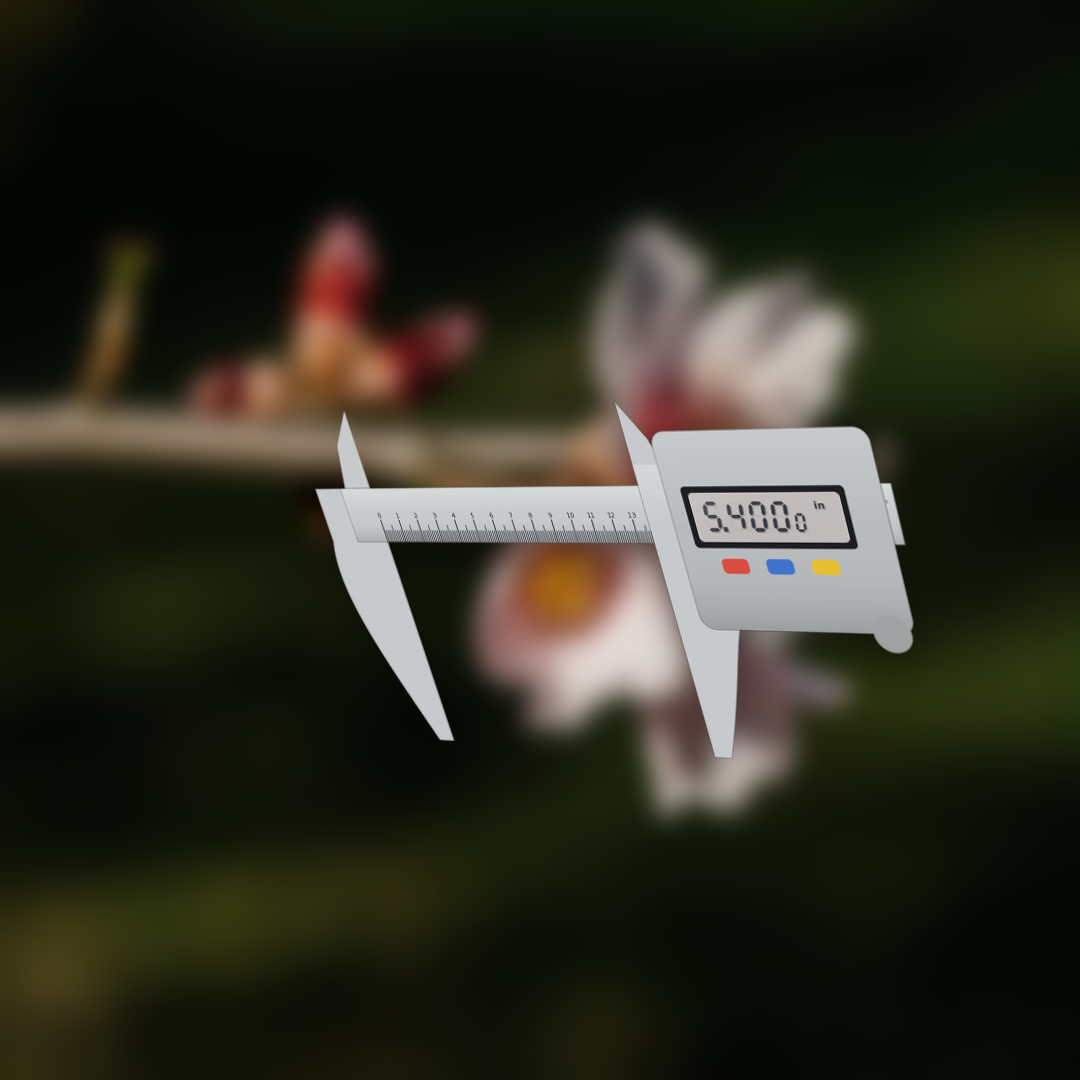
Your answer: 5.4000,in
